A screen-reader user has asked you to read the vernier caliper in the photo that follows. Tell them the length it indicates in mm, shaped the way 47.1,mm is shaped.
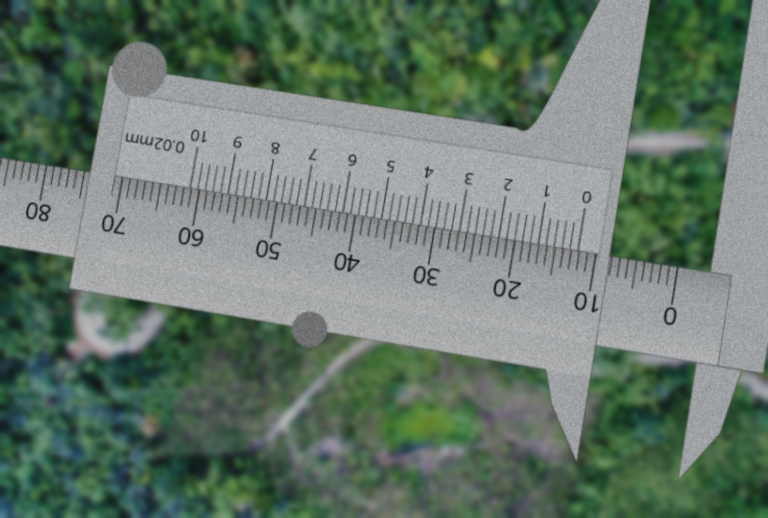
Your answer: 12.2,mm
